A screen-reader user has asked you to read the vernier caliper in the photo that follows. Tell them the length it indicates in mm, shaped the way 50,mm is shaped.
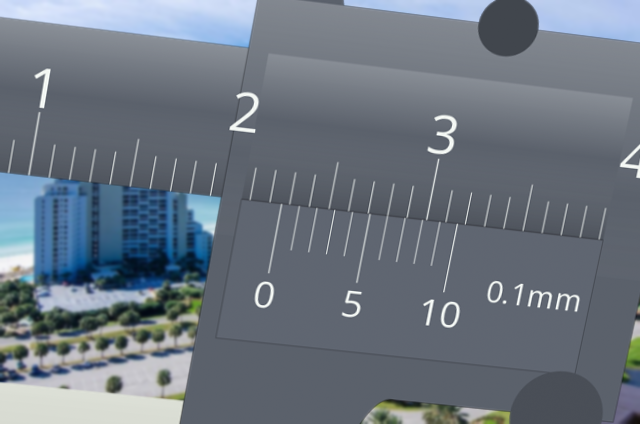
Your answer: 22.6,mm
